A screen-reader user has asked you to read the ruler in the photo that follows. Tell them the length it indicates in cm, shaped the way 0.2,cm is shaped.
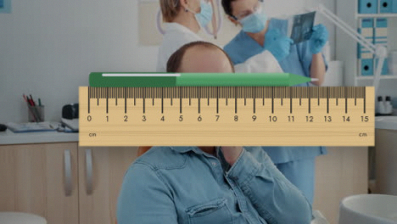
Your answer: 12.5,cm
